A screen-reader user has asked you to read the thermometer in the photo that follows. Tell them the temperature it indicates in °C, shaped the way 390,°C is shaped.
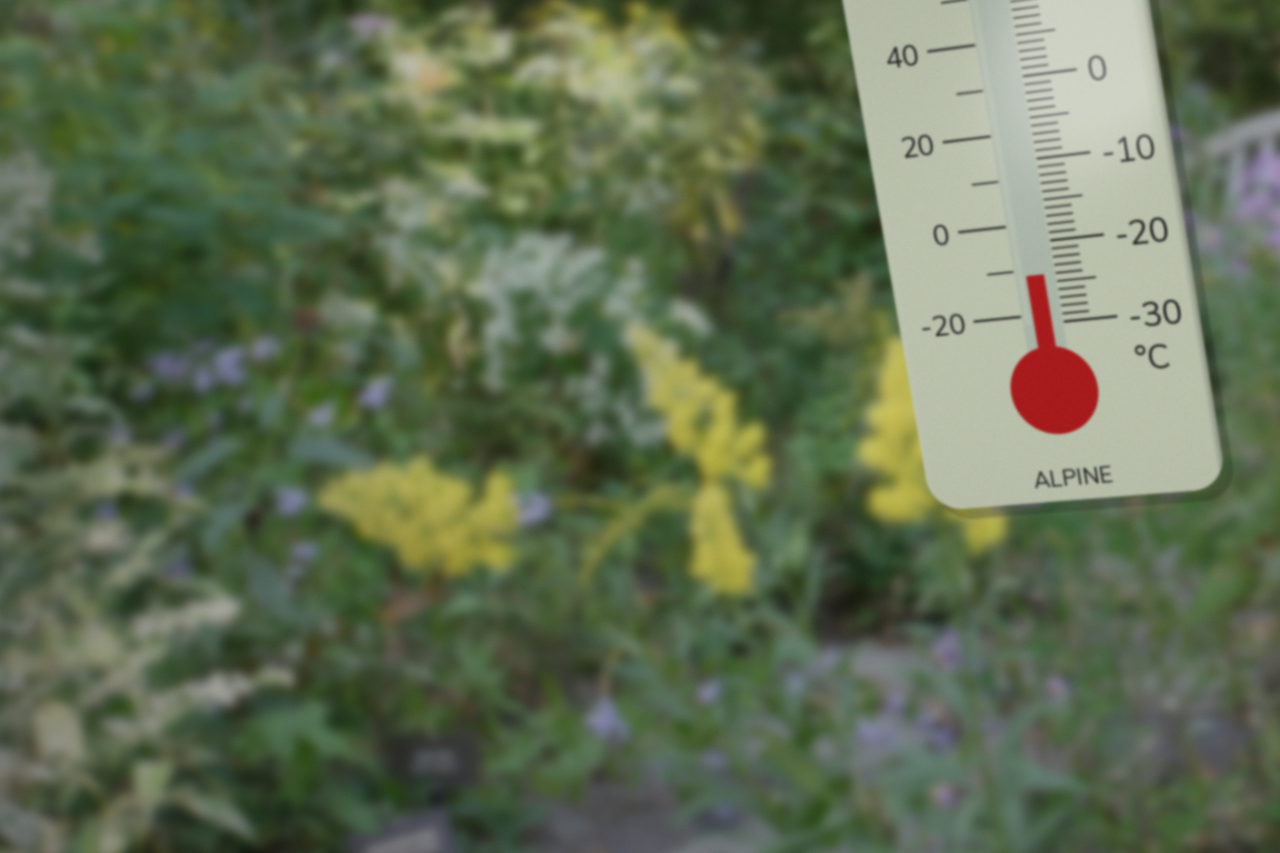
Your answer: -24,°C
